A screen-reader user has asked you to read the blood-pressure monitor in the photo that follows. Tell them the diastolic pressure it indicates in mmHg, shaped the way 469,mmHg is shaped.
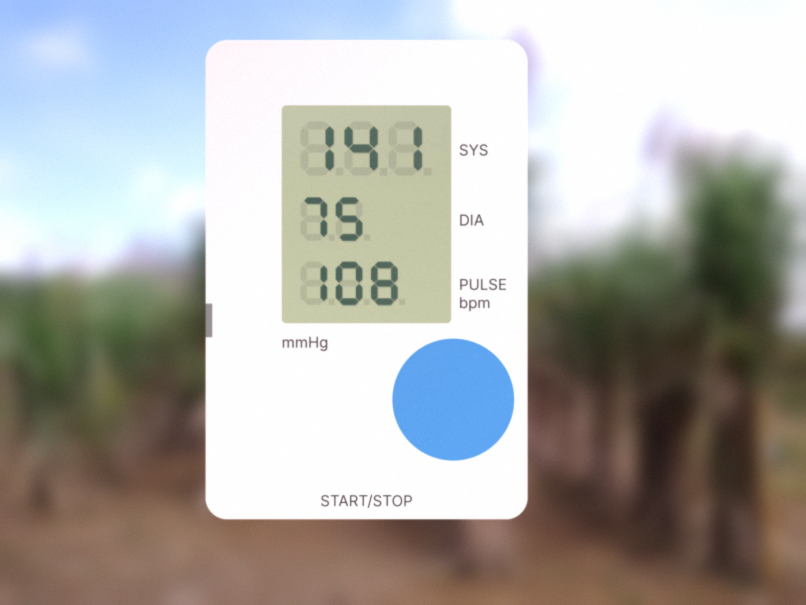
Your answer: 75,mmHg
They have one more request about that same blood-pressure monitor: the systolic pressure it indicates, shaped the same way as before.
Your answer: 141,mmHg
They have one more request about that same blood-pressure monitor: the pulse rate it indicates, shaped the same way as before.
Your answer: 108,bpm
